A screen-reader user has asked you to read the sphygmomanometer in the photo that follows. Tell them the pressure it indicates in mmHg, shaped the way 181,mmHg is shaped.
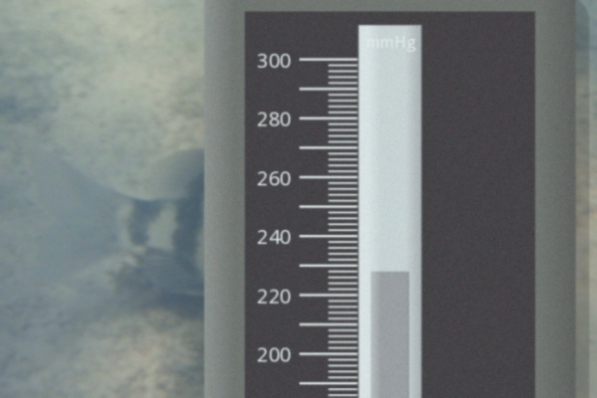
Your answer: 228,mmHg
